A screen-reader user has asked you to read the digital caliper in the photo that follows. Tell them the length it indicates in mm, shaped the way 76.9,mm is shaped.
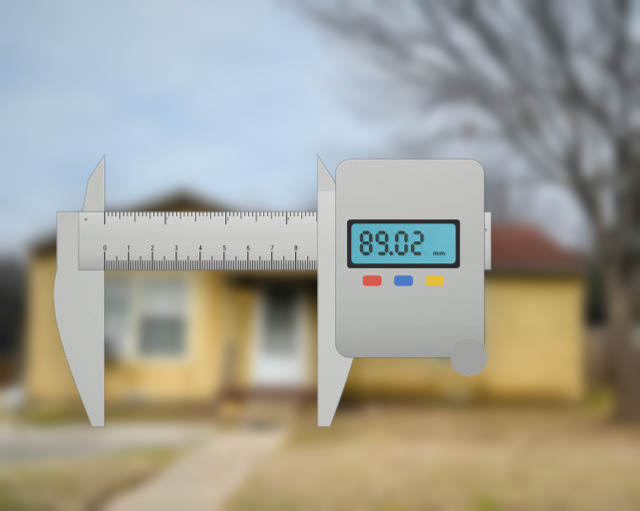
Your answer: 89.02,mm
